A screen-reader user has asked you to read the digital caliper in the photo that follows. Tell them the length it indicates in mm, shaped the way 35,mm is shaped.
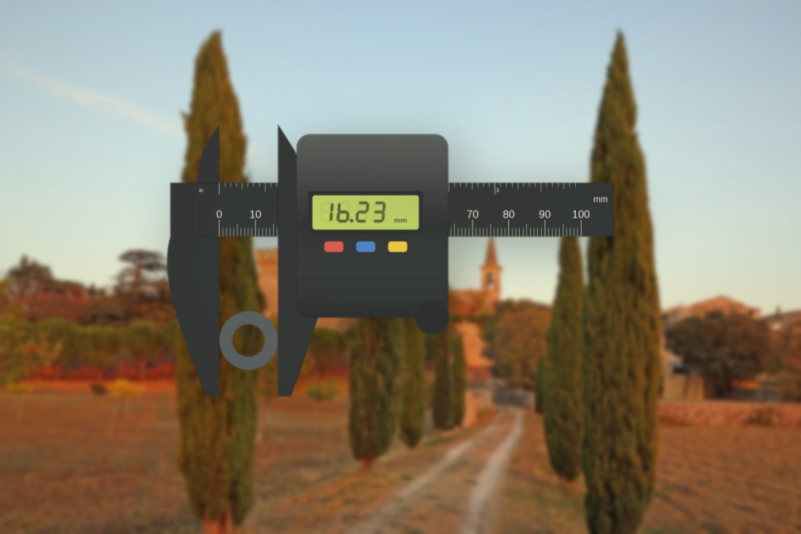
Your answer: 16.23,mm
